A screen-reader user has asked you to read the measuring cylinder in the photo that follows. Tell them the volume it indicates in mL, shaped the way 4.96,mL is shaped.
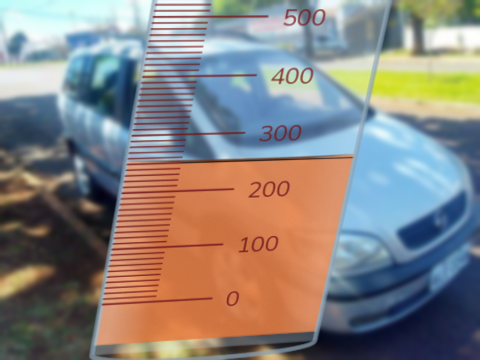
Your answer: 250,mL
